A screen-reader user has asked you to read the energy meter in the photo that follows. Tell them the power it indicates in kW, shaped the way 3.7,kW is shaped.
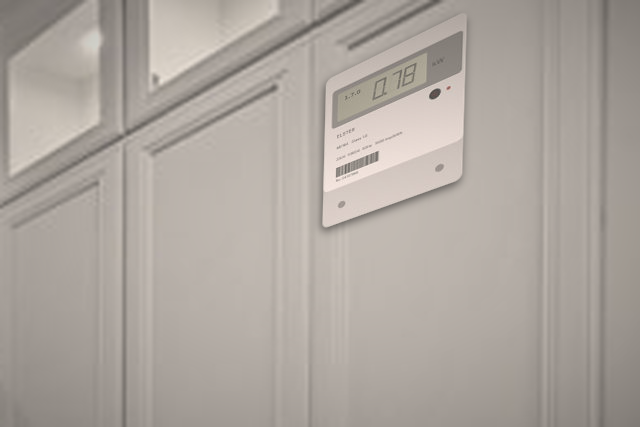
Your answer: 0.78,kW
